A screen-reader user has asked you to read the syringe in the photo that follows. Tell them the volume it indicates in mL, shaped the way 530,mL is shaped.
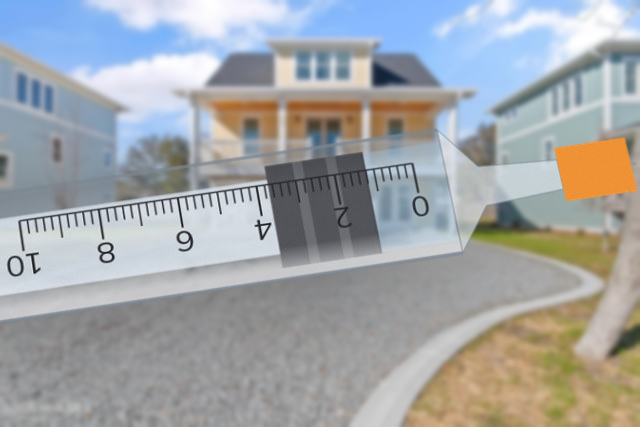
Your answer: 1.2,mL
